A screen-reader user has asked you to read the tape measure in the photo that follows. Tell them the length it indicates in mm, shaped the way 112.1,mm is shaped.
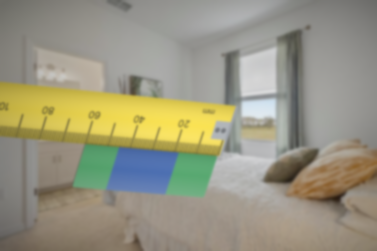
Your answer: 60,mm
